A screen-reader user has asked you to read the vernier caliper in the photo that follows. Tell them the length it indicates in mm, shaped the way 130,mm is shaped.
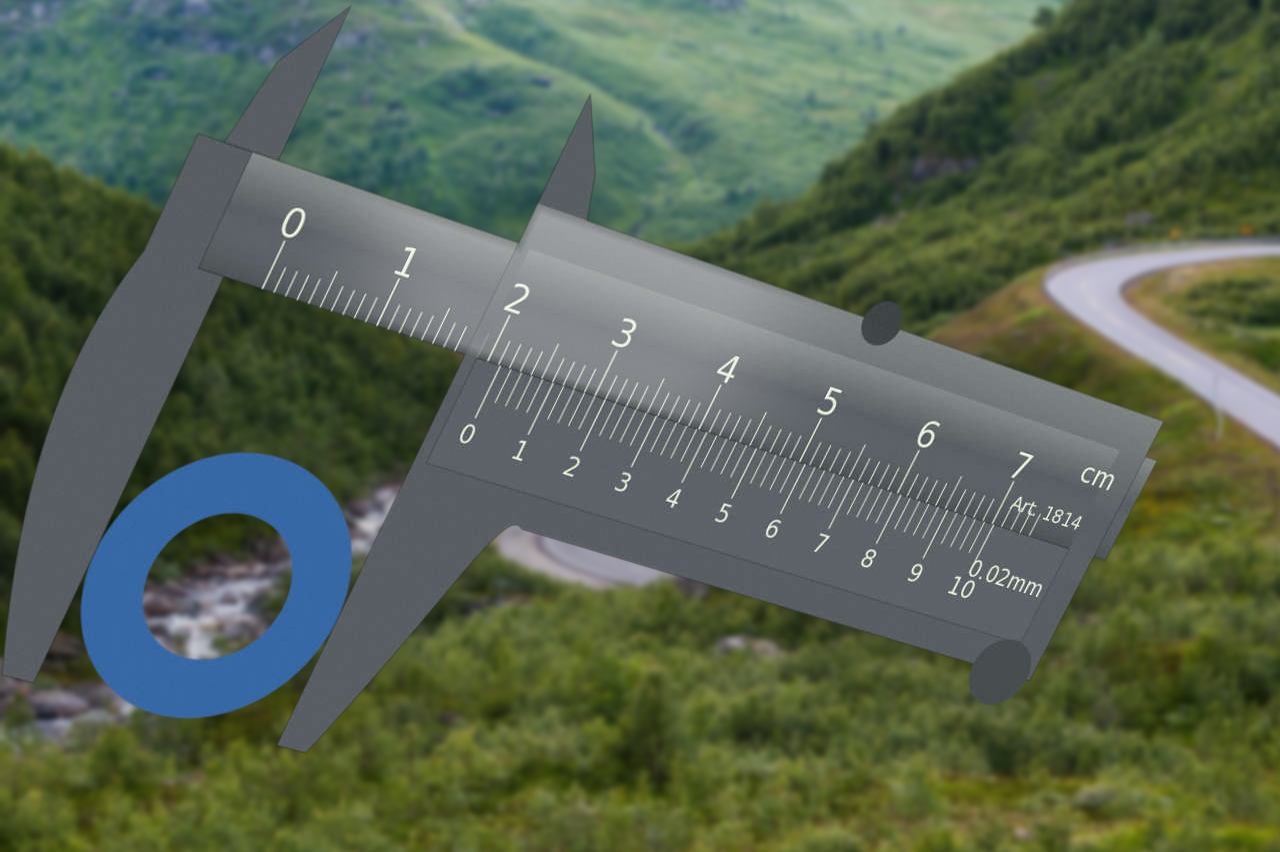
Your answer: 21.2,mm
